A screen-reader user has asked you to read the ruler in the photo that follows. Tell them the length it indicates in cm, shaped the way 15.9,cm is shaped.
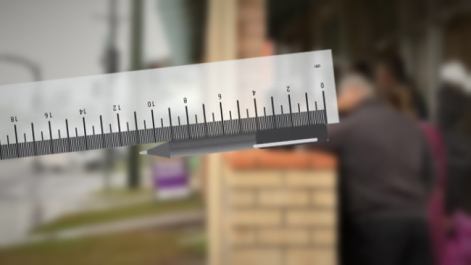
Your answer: 11,cm
